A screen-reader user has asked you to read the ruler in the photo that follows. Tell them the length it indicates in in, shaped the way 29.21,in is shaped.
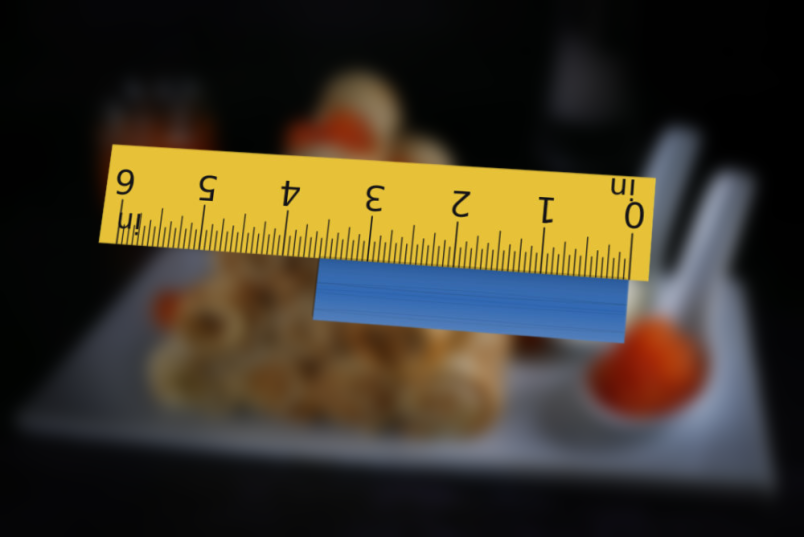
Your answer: 3.5625,in
